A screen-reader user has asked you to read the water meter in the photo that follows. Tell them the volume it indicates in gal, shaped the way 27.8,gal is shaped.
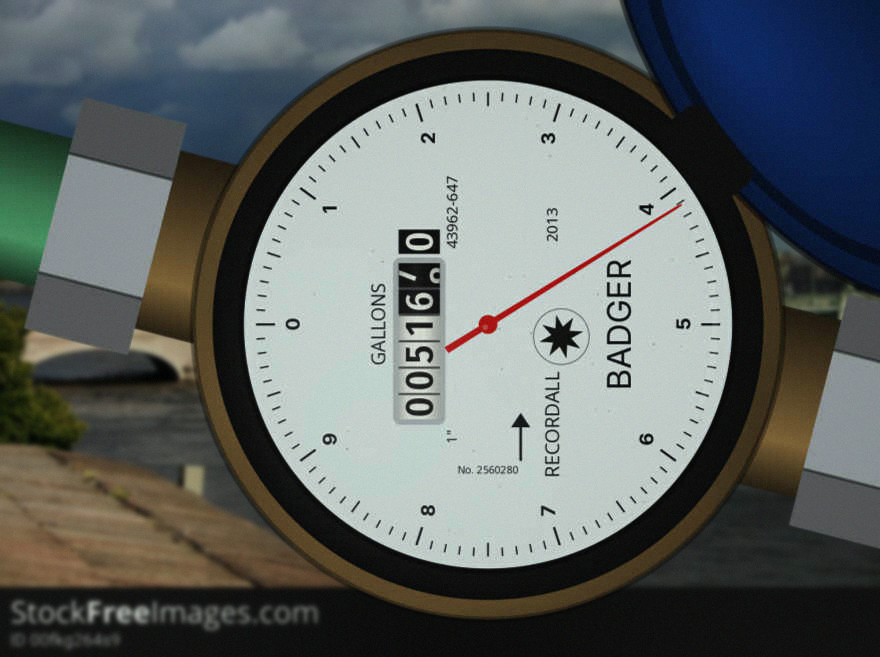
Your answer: 51674.1,gal
